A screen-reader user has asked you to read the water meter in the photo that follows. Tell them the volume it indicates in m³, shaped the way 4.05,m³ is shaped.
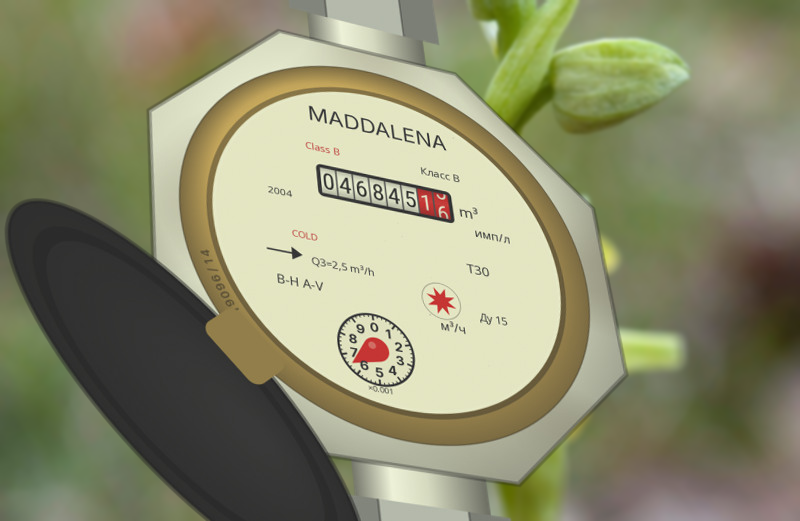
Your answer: 46845.156,m³
